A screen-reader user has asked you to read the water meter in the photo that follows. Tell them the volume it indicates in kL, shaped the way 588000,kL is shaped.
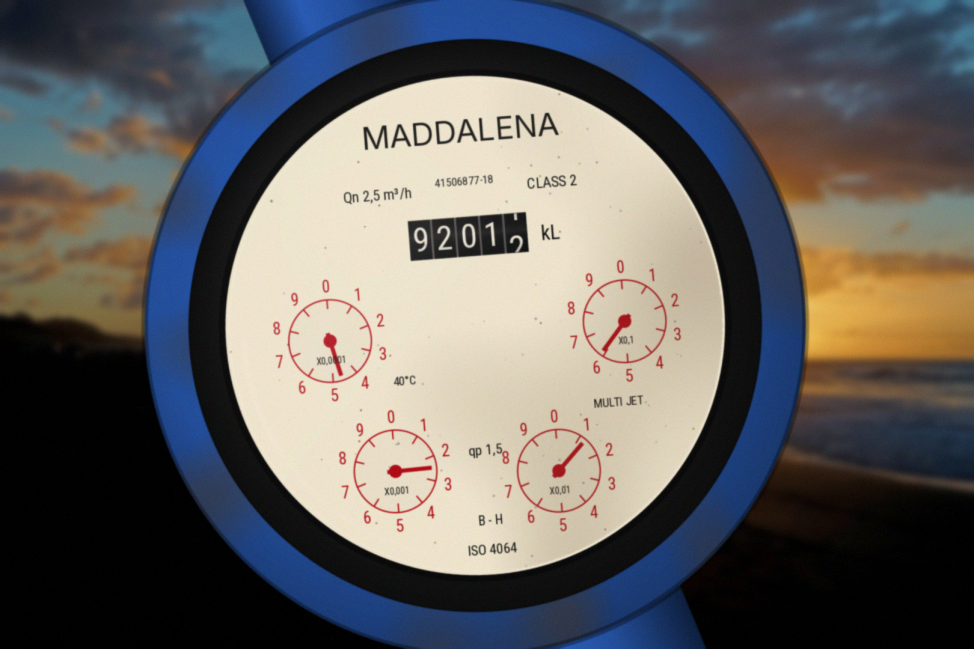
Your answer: 92011.6124,kL
